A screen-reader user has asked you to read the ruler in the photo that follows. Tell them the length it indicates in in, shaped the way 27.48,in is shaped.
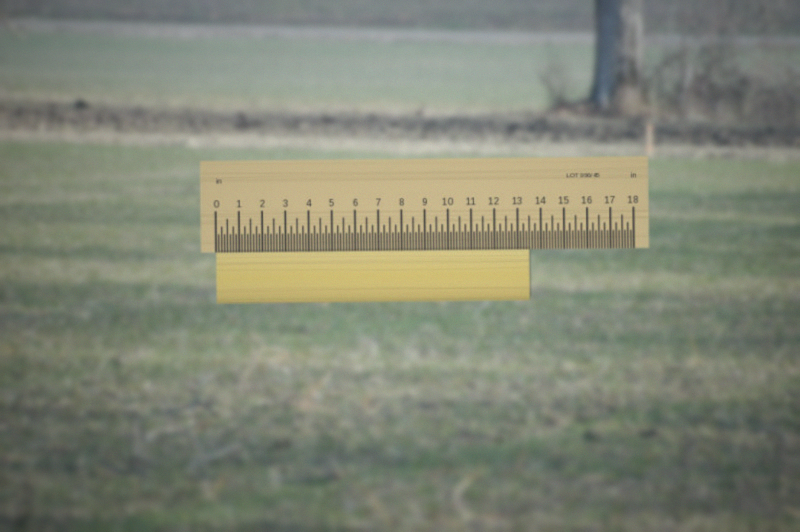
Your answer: 13.5,in
